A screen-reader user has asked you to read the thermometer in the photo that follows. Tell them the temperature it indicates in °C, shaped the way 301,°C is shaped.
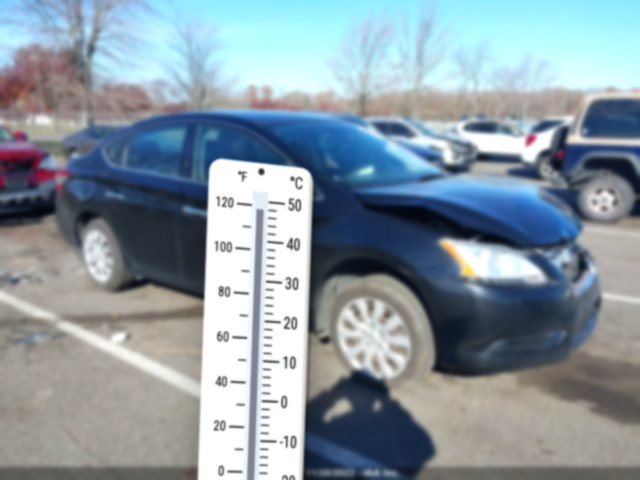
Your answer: 48,°C
